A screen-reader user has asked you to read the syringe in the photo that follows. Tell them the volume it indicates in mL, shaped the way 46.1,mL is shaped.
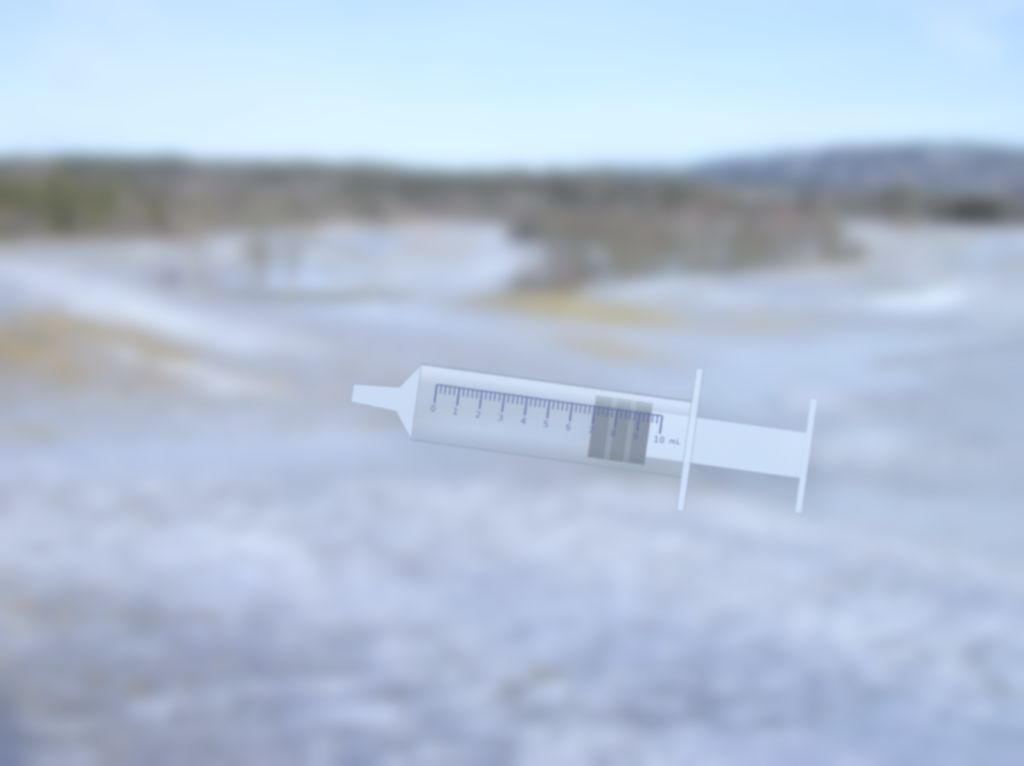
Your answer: 7,mL
